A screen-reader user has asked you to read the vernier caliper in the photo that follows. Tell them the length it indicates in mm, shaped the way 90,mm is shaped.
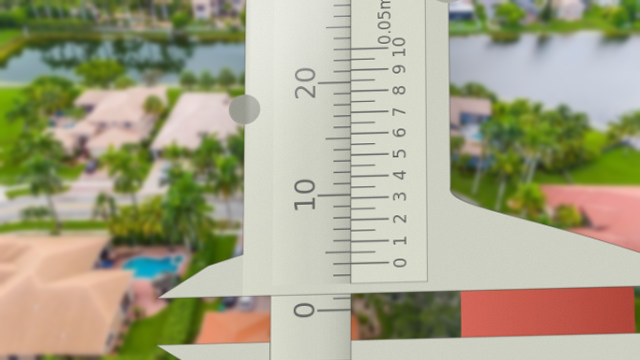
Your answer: 4.0,mm
